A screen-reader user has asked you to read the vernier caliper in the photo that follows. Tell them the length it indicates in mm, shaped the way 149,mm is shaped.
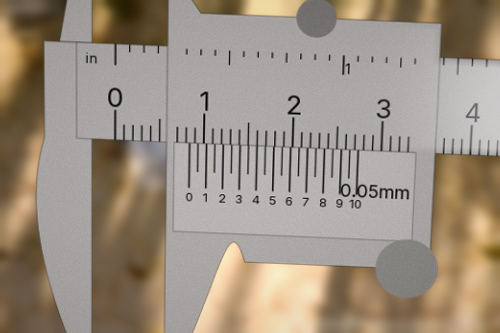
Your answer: 8.4,mm
